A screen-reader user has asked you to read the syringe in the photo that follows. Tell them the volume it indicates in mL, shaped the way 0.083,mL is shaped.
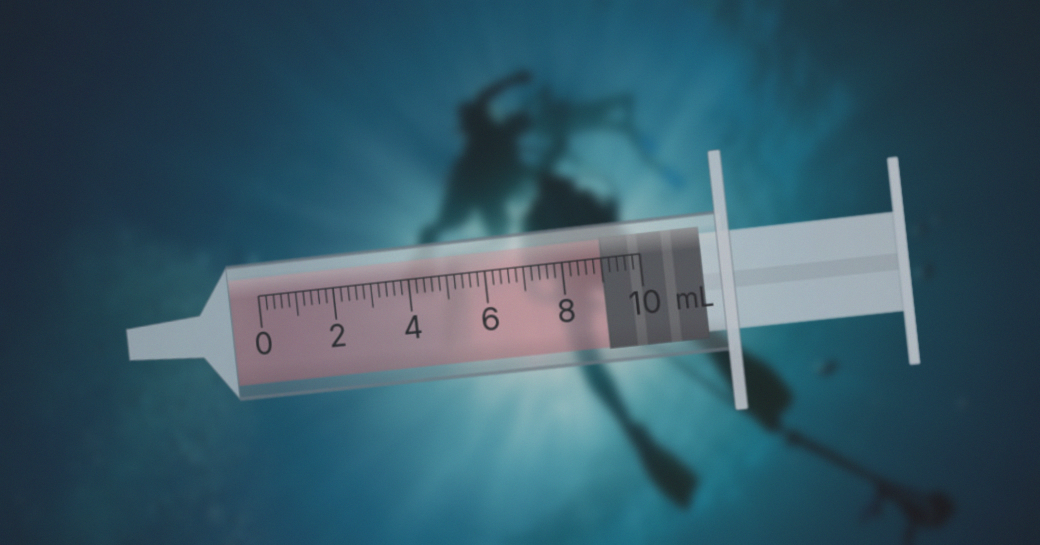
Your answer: 9,mL
